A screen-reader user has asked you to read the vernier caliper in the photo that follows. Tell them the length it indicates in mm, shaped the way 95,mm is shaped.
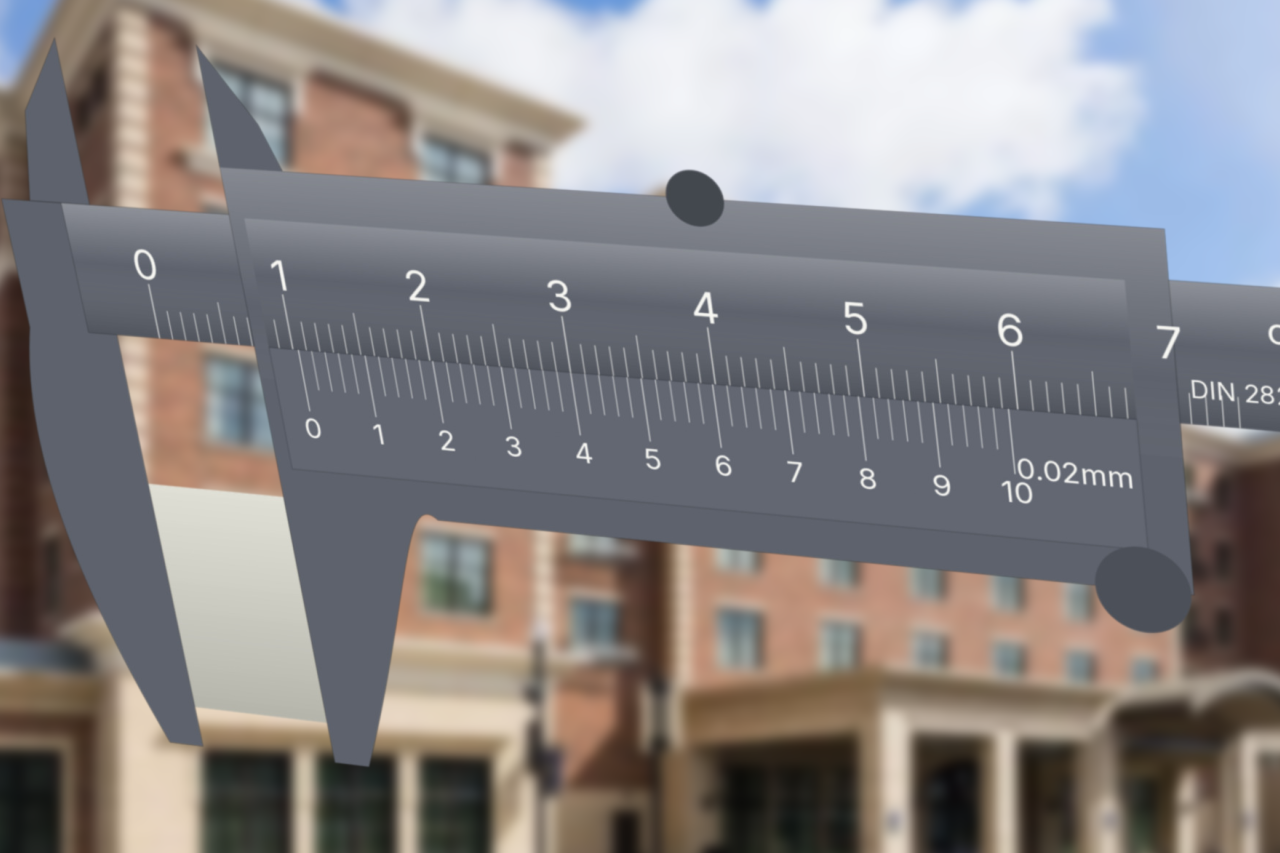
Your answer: 10.4,mm
